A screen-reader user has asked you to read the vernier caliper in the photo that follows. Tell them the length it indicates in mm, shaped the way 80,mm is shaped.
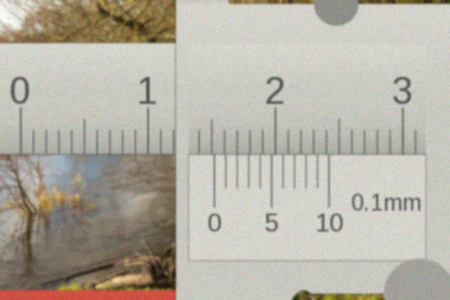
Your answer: 15.2,mm
